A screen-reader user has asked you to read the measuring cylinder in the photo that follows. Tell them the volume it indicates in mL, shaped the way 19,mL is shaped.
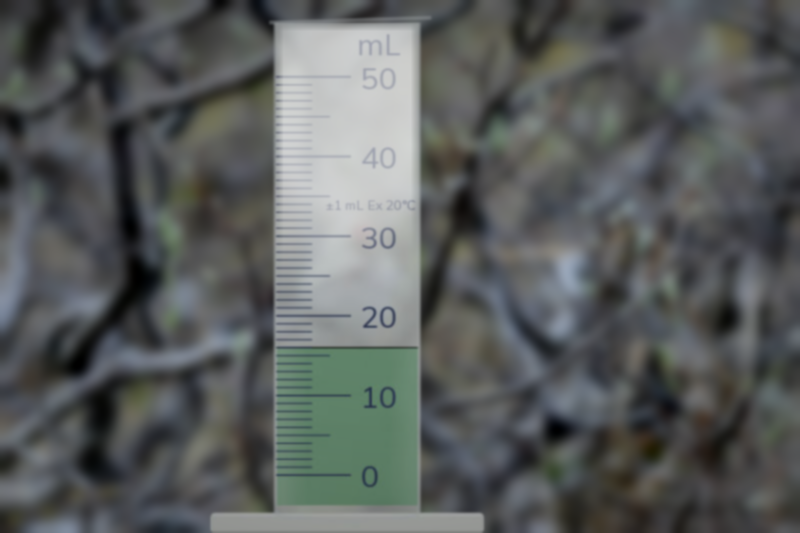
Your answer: 16,mL
